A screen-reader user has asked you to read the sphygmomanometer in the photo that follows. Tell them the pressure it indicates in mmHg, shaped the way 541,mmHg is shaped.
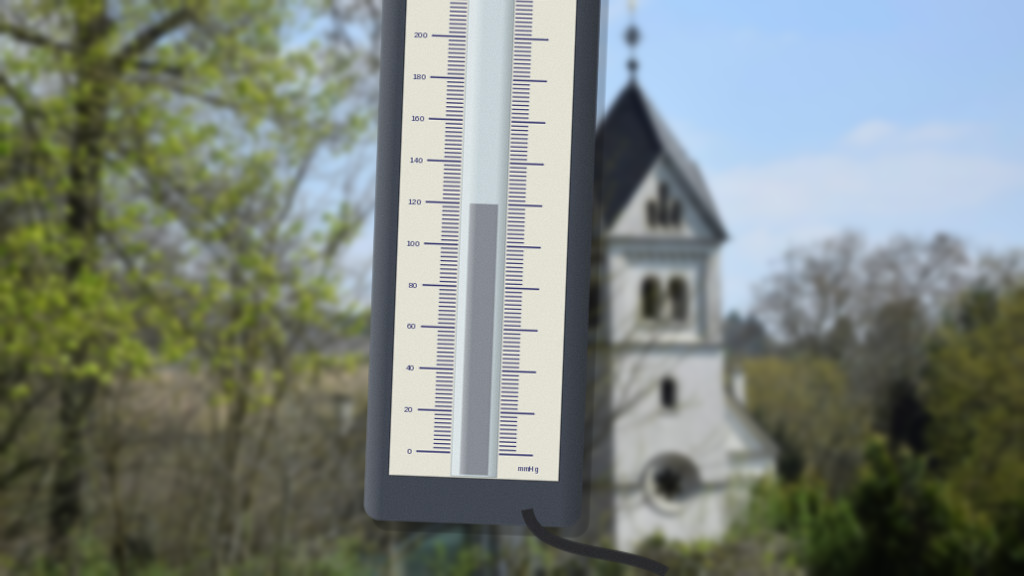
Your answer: 120,mmHg
